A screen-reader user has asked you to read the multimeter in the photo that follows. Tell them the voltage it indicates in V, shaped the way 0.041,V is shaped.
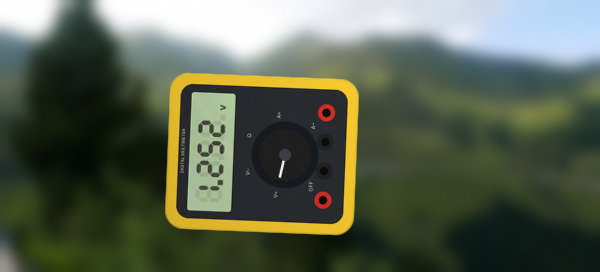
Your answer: 1.252,V
